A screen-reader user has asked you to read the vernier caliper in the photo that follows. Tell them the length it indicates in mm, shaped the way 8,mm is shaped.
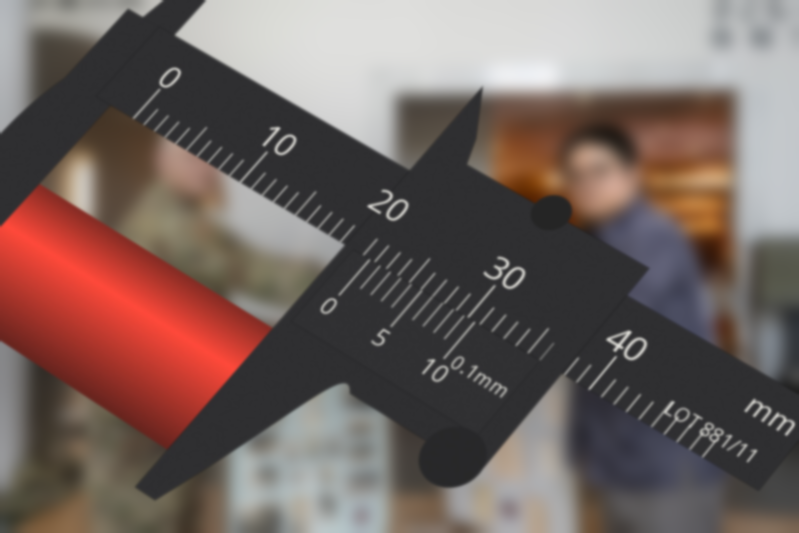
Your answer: 21.6,mm
